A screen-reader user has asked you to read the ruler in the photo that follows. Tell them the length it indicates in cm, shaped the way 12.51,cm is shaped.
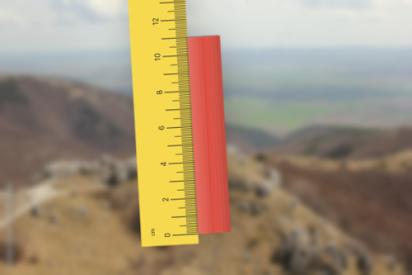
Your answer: 11,cm
